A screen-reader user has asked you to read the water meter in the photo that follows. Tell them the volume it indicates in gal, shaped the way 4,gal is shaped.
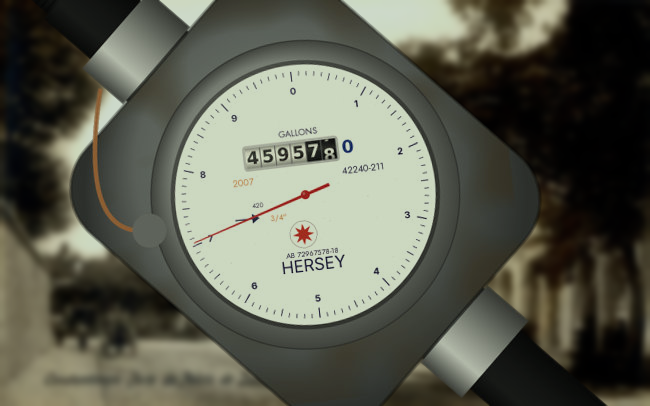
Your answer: 4595777.0,gal
